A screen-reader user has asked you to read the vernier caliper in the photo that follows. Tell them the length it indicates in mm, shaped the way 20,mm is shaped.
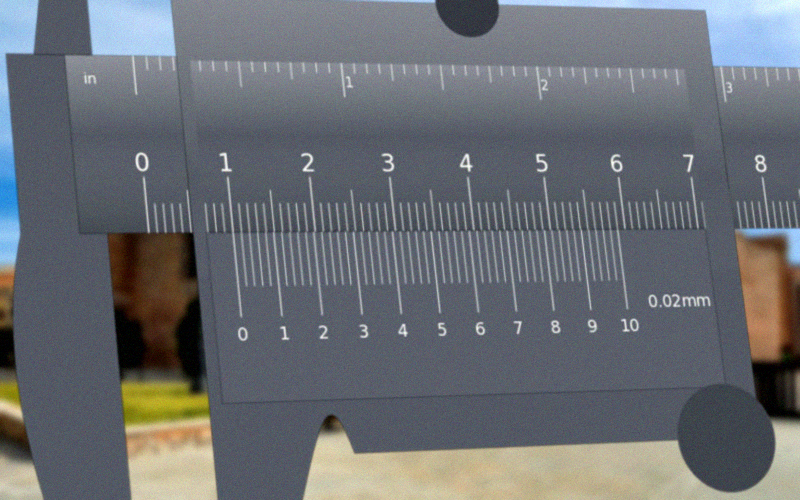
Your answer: 10.0,mm
